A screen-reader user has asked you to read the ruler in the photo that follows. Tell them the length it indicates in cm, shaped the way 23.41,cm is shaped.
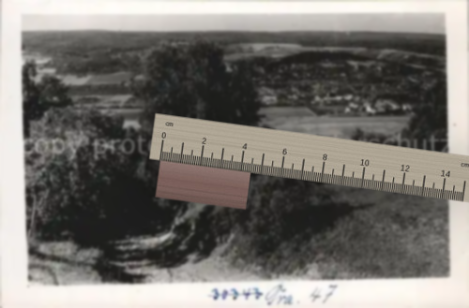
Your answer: 4.5,cm
